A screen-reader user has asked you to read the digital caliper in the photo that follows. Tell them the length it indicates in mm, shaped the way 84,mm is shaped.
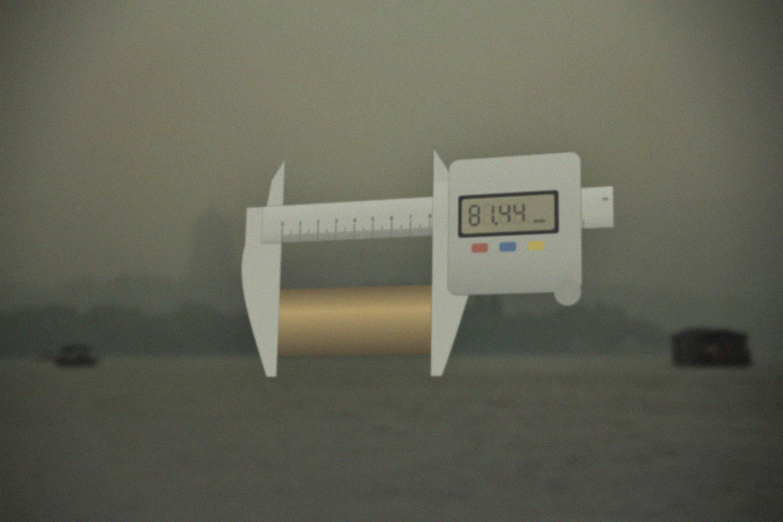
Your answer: 81.44,mm
